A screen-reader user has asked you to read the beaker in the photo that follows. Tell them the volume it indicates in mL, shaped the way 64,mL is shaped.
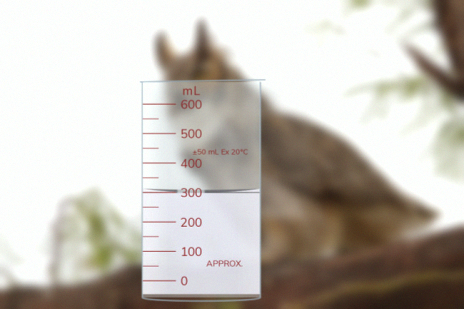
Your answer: 300,mL
